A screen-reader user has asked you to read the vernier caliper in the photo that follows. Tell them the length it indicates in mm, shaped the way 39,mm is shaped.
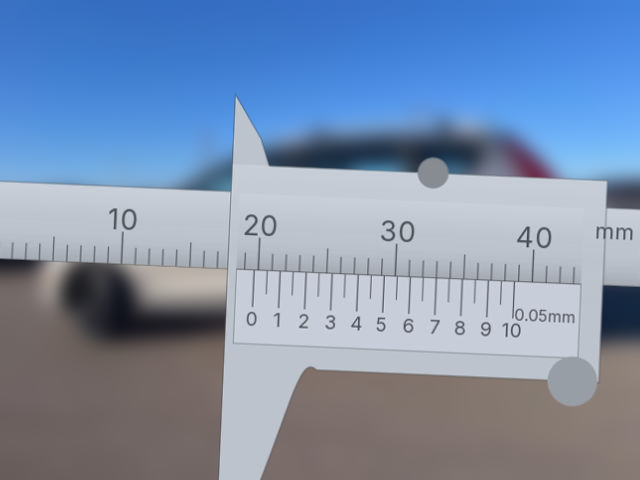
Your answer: 19.7,mm
